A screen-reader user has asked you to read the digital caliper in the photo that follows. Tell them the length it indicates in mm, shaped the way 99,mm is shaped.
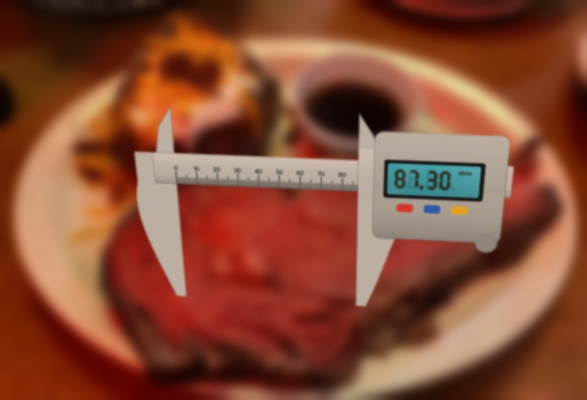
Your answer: 87.30,mm
